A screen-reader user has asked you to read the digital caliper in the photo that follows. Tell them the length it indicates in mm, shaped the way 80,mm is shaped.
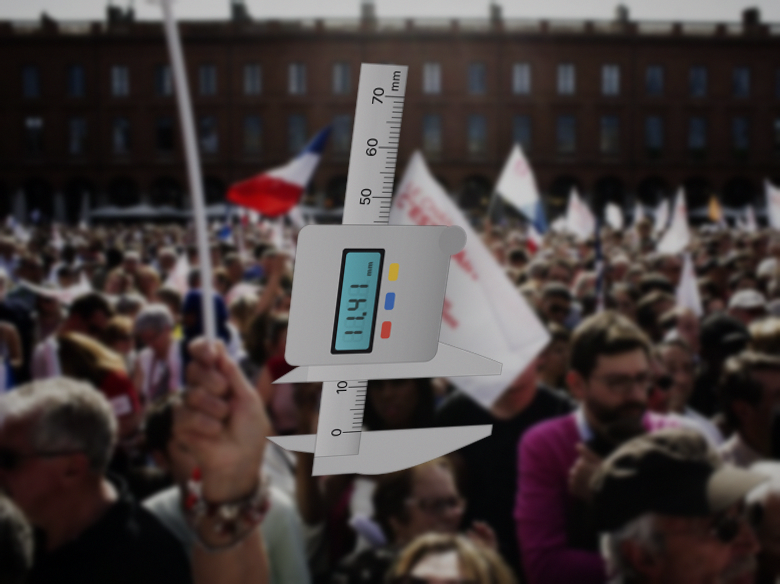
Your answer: 11.41,mm
